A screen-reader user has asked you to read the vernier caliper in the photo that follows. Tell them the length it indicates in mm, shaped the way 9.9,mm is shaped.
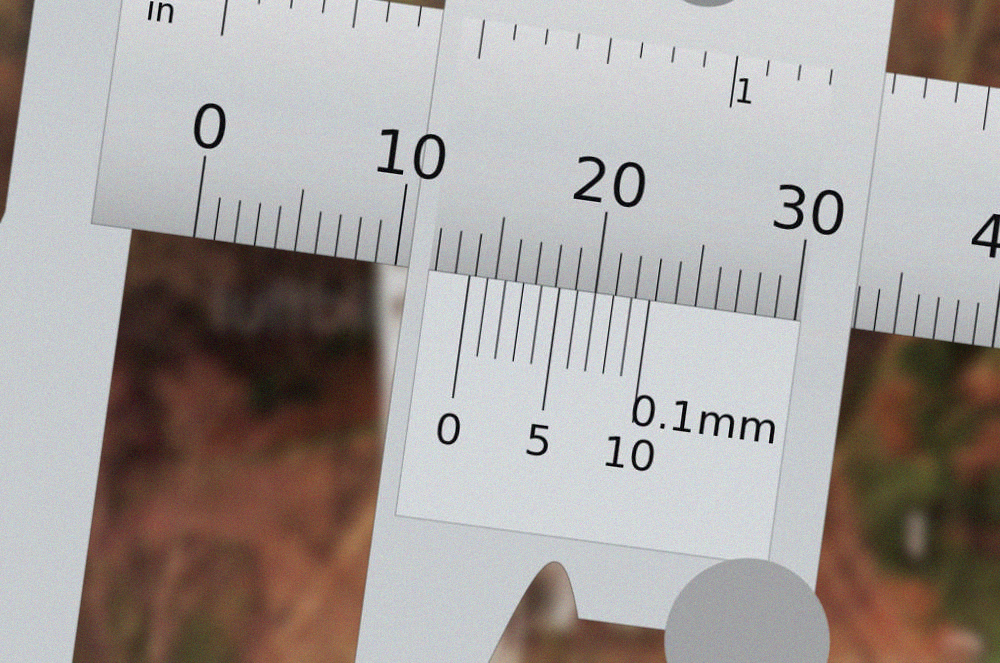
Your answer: 13.7,mm
